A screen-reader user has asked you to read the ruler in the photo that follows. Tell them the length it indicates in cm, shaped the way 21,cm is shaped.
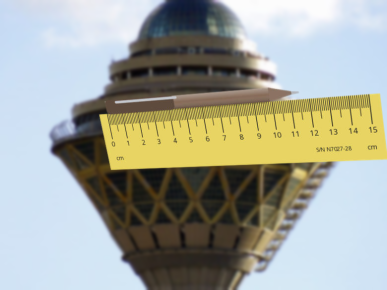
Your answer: 11.5,cm
